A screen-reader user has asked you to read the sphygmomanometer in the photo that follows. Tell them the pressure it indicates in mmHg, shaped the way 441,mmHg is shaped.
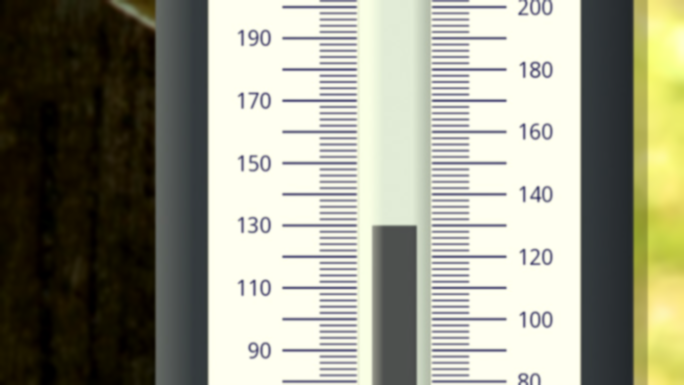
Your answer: 130,mmHg
